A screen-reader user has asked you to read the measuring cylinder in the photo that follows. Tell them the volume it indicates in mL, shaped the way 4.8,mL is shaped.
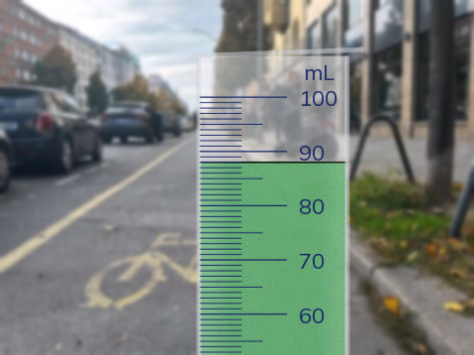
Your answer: 88,mL
